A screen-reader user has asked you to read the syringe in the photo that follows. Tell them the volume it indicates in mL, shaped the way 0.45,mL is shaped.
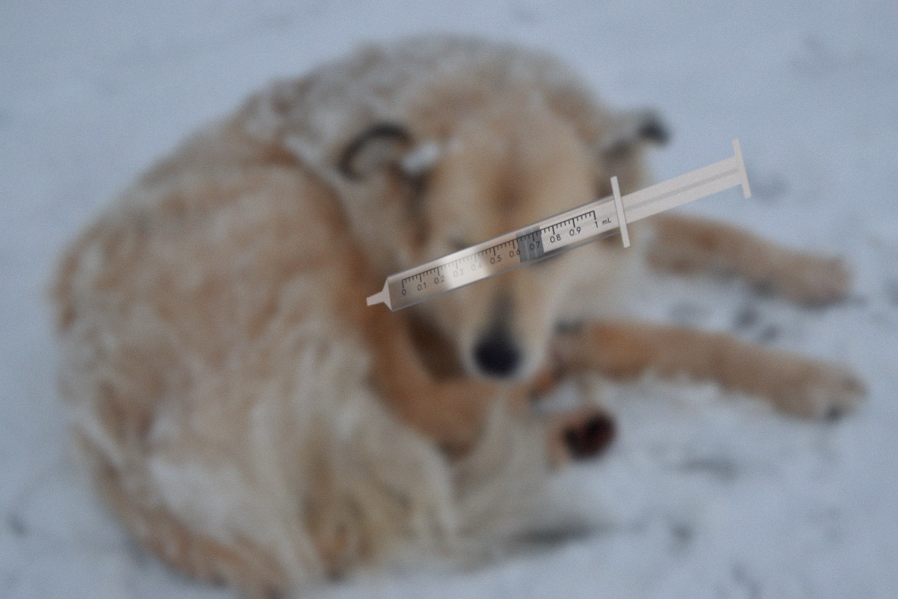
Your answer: 0.62,mL
